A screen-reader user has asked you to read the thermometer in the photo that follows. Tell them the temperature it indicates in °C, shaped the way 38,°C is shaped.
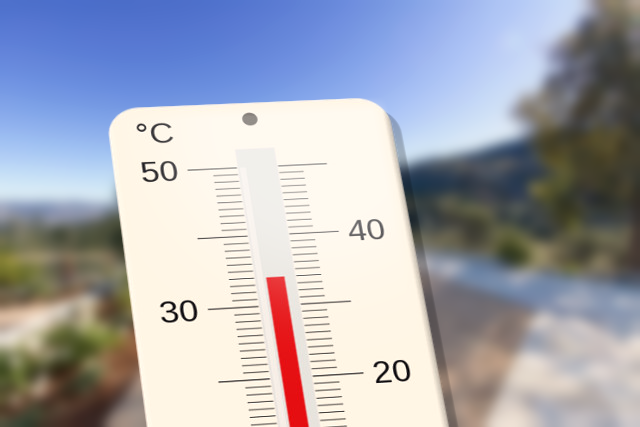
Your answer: 34,°C
